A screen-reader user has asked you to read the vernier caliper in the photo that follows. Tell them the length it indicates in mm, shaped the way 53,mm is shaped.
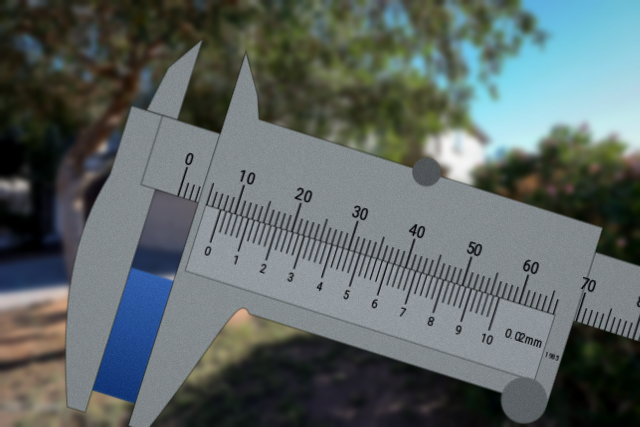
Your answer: 7.5,mm
